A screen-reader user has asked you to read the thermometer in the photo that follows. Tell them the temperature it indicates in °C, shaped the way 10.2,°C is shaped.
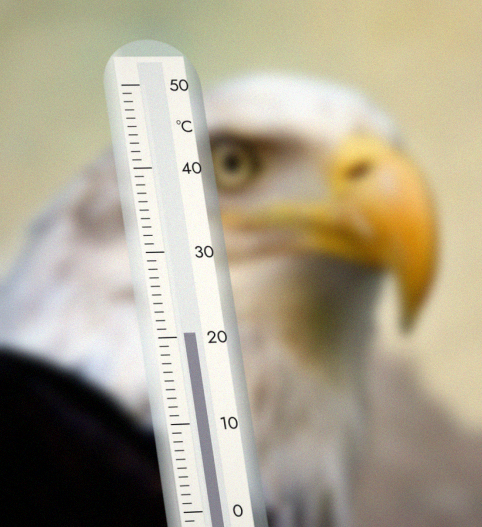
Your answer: 20.5,°C
